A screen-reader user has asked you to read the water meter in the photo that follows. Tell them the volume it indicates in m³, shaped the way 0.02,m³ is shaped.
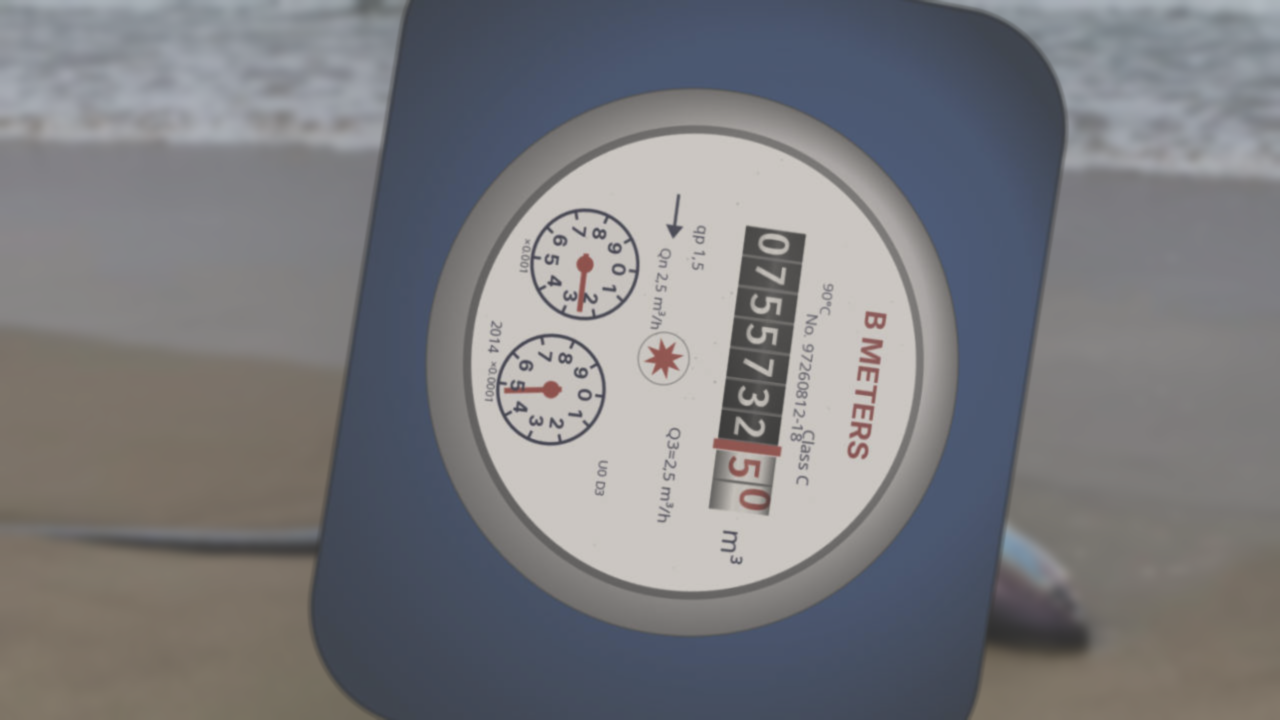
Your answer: 755732.5024,m³
